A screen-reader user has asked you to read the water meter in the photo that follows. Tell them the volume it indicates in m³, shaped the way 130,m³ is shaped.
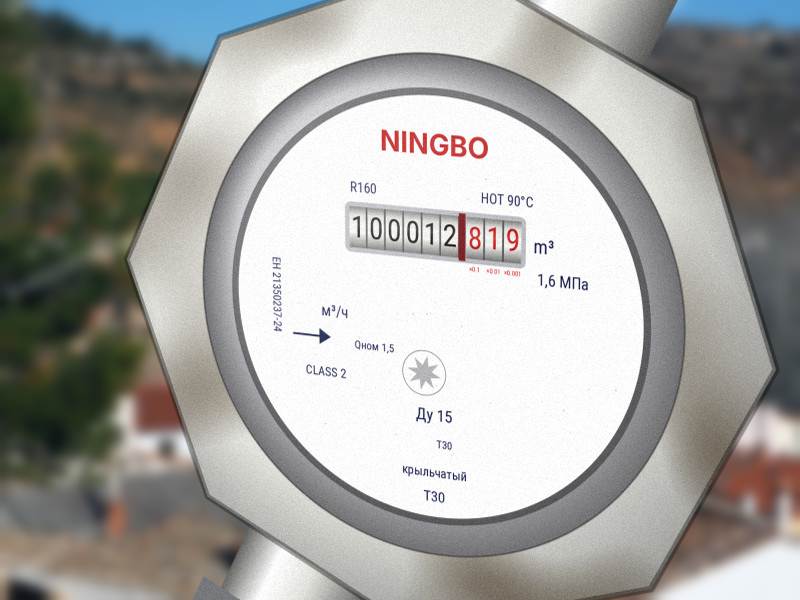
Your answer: 100012.819,m³
